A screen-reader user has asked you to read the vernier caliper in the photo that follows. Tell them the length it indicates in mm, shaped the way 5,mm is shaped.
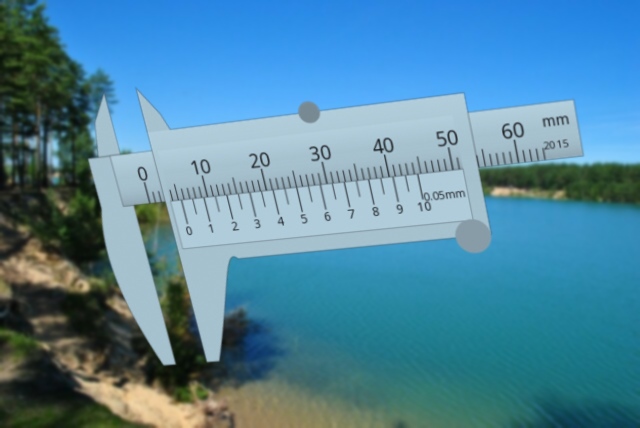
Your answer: 5.5,mm
